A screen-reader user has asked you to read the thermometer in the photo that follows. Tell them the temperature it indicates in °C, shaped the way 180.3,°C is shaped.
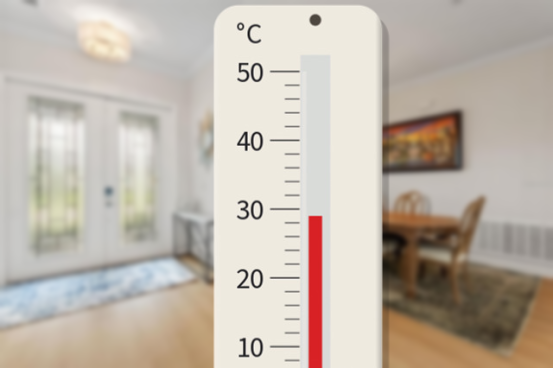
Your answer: 29,°C
